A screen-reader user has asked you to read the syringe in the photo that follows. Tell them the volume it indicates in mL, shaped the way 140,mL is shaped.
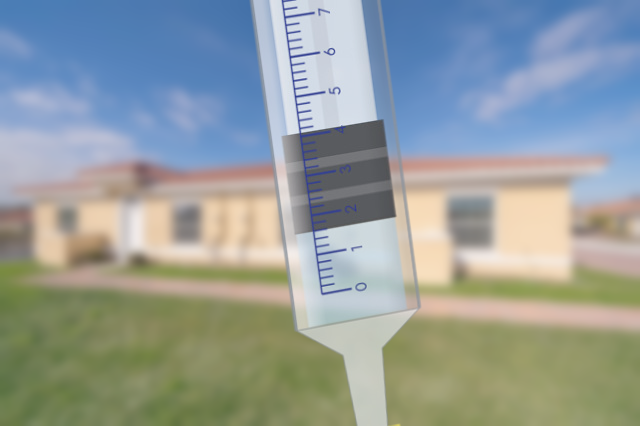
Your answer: 1.6,mL
